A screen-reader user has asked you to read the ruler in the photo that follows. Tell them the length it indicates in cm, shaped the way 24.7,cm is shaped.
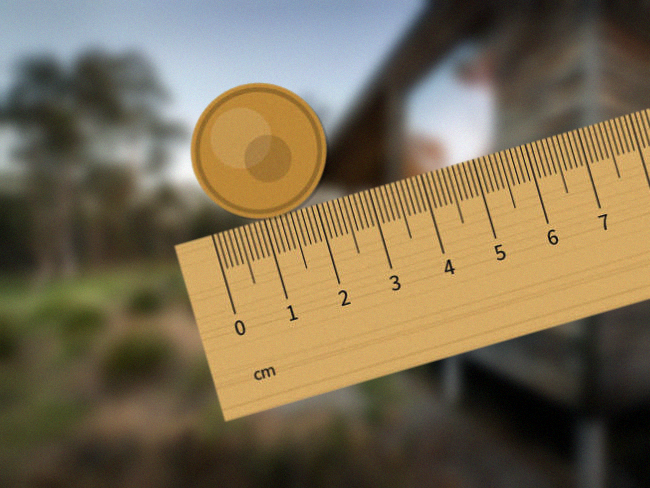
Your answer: 2.5,cm
